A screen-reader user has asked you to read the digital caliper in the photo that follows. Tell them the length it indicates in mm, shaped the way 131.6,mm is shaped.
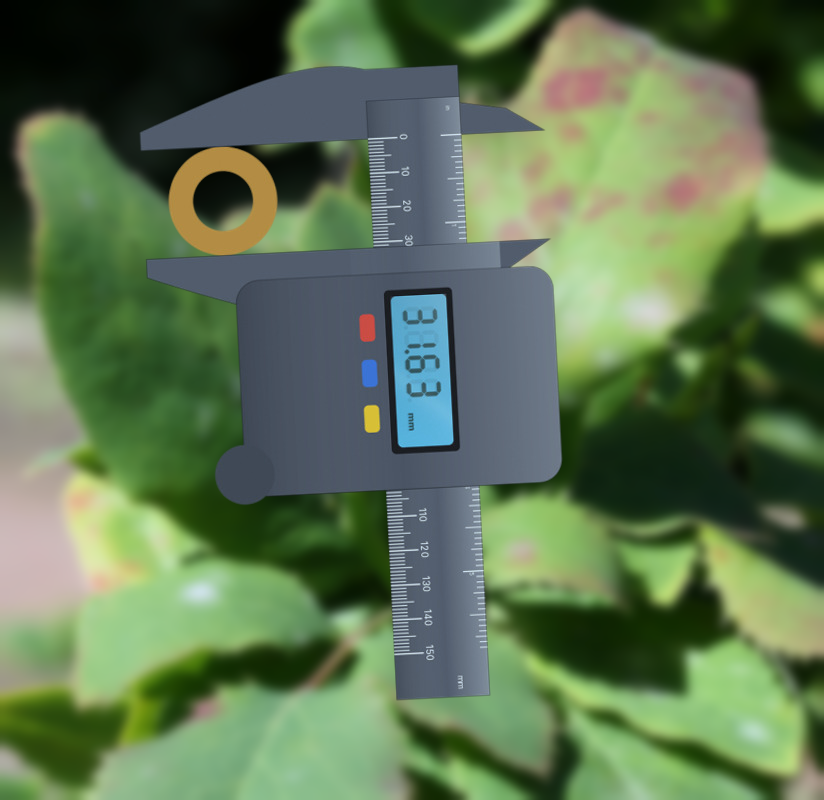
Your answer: 31.63,mm
